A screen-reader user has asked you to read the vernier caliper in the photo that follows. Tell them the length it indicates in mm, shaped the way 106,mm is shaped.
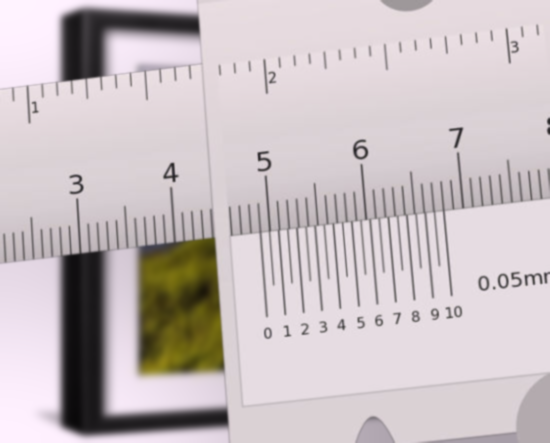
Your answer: 49.0,mm
